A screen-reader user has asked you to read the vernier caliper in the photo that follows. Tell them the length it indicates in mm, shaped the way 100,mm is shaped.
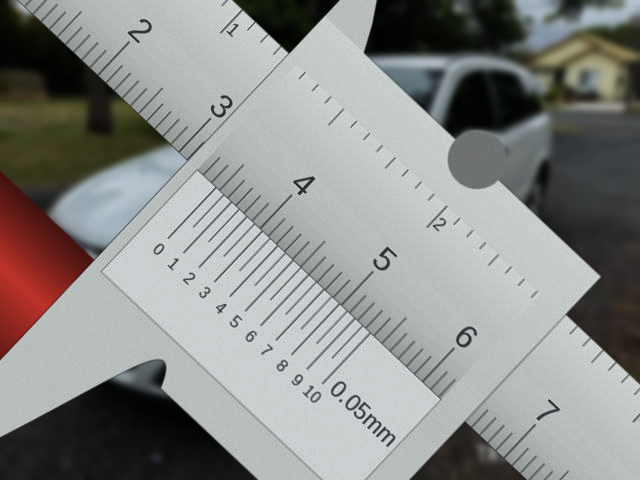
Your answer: 34.6,mm
